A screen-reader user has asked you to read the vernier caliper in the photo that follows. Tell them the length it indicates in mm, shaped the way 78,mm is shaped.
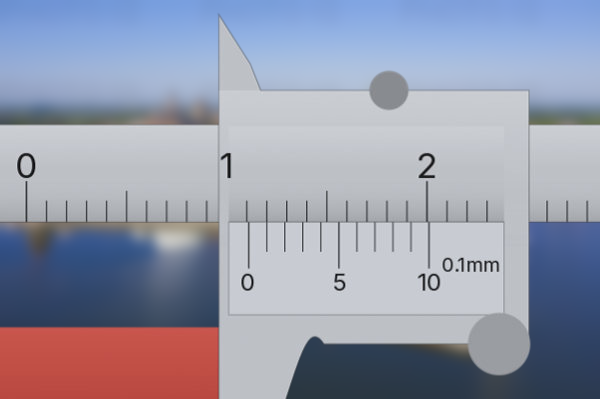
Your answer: 11.1,mm
